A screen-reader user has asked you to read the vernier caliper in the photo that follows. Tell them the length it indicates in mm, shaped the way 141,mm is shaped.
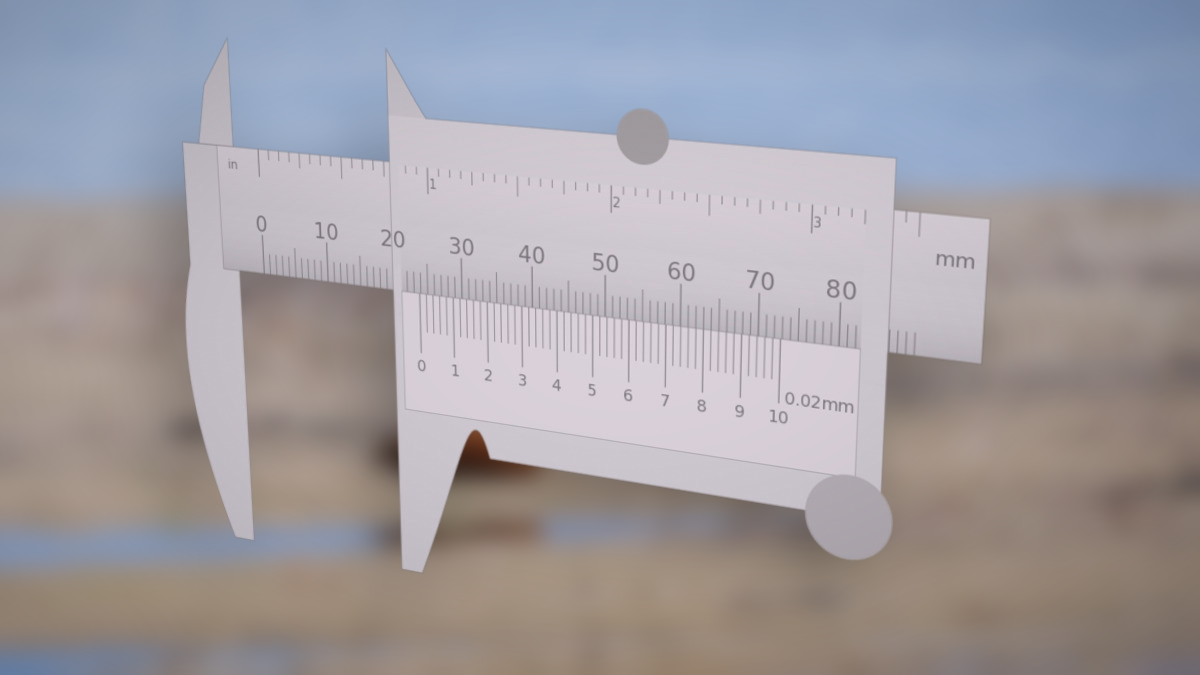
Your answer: 23.8,mm
